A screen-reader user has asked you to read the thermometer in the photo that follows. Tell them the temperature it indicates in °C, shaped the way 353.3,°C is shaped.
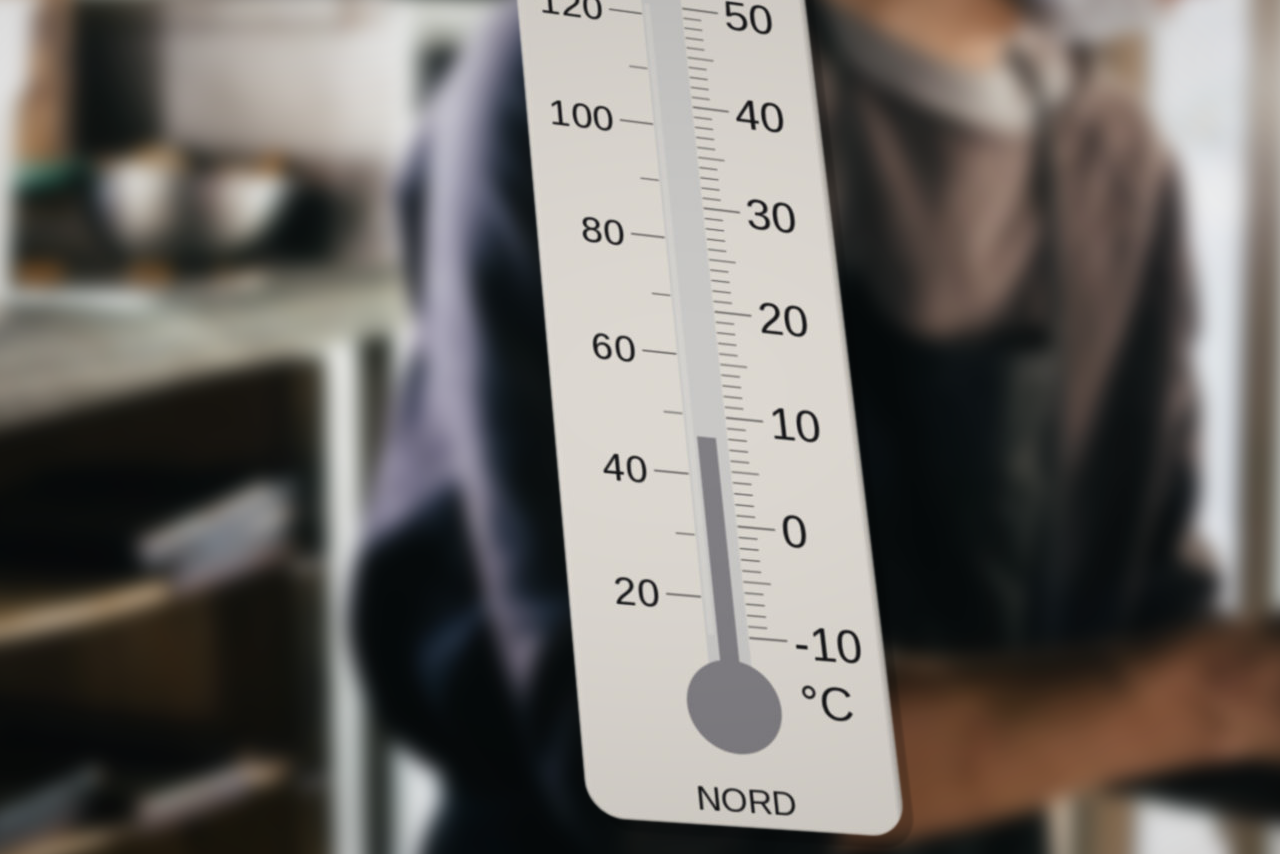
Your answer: 8,°C
